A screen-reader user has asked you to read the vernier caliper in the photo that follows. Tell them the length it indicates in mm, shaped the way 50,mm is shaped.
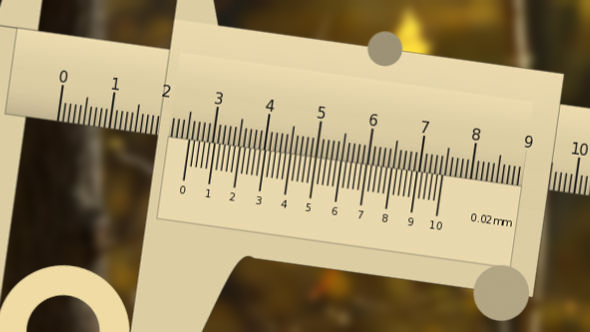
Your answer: 25.5,mm
